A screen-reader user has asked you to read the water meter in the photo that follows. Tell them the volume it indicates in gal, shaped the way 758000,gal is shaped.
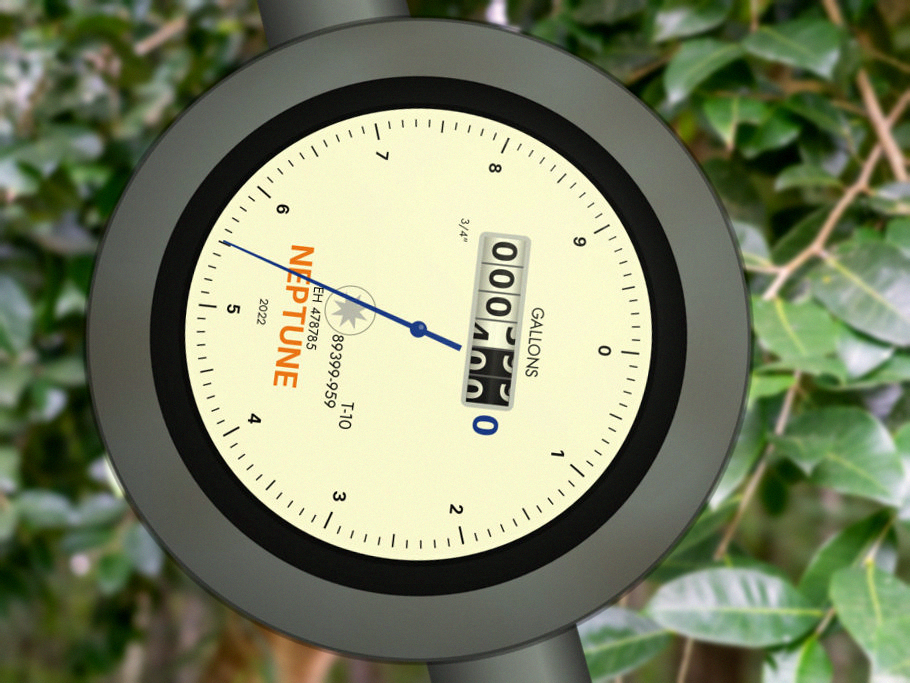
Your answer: 3995.5,gal
